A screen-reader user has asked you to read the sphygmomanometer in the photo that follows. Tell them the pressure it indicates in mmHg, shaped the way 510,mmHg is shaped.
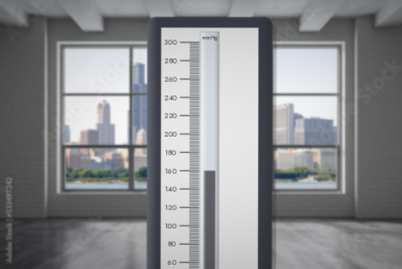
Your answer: 160,mmHg
